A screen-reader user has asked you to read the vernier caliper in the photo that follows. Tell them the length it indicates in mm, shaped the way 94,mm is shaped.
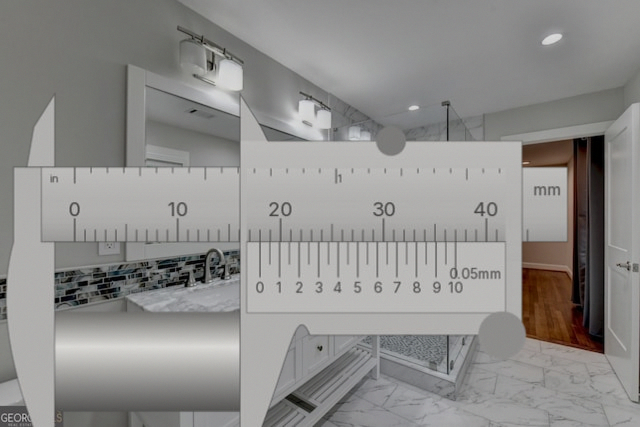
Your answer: 18.0,mm
